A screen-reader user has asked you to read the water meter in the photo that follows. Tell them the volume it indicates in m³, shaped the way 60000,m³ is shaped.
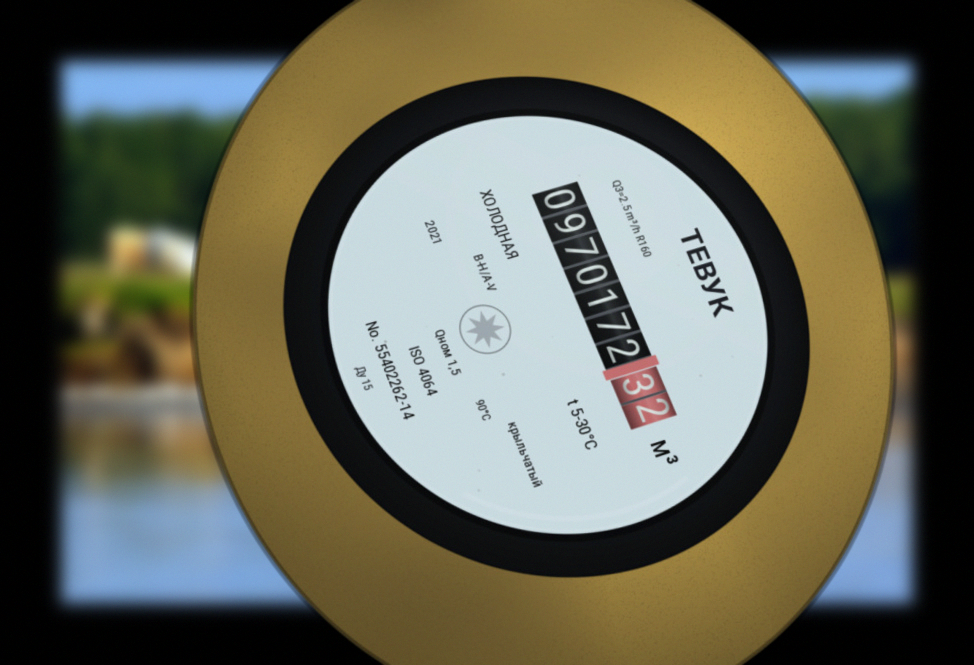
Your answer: 970172.32,m³
